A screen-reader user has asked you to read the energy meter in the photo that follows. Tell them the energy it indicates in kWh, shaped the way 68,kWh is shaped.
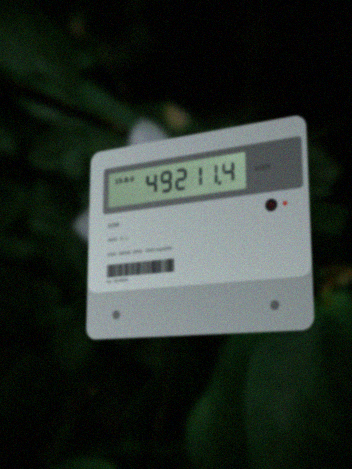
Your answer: 49211.4,kWh
